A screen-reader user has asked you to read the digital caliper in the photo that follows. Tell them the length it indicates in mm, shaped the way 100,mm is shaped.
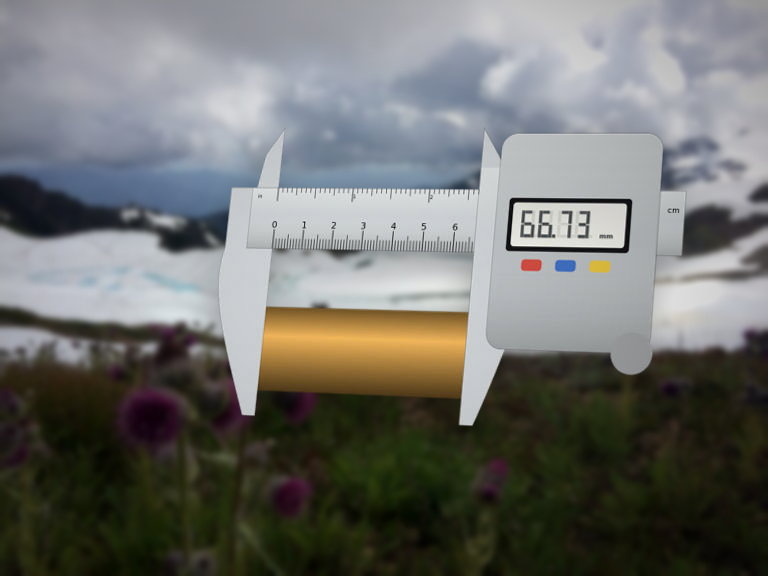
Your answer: 66.73,mm
